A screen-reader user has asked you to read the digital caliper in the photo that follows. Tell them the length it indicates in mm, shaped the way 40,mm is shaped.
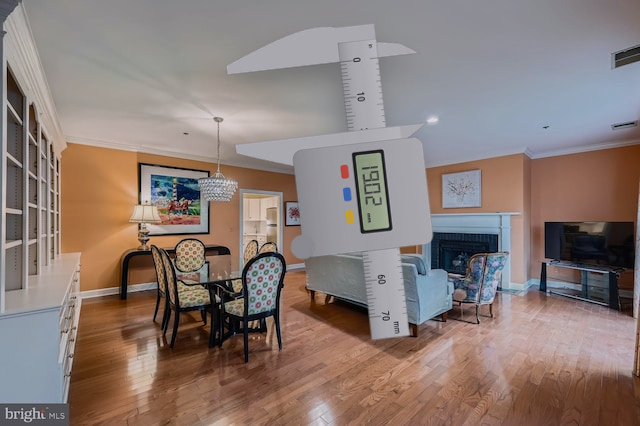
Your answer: 19.02,mm
